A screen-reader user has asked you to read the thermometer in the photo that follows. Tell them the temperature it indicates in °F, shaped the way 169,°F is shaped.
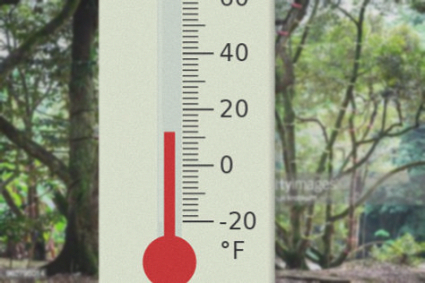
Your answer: 12,°F
